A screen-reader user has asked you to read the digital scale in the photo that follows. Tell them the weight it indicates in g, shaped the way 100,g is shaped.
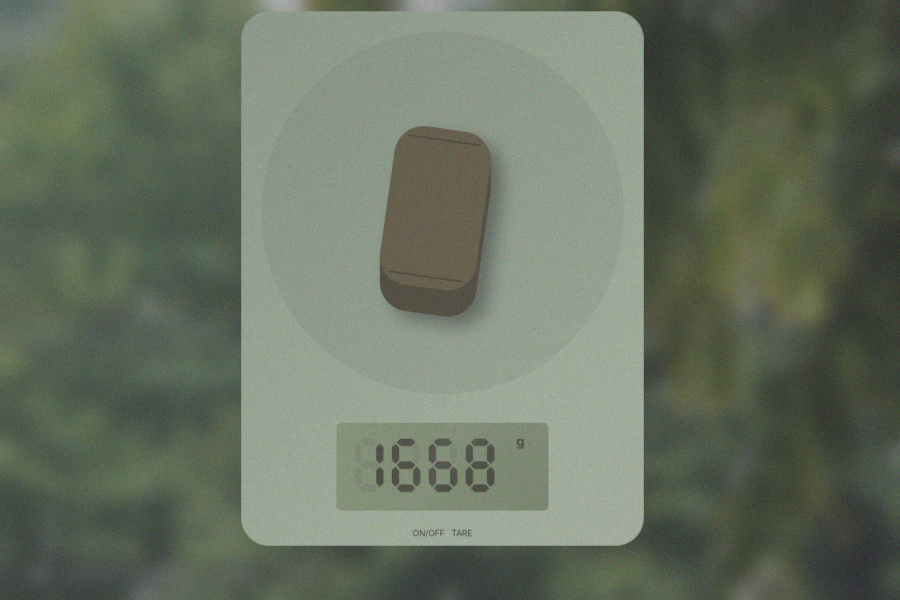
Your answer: 1668,g
